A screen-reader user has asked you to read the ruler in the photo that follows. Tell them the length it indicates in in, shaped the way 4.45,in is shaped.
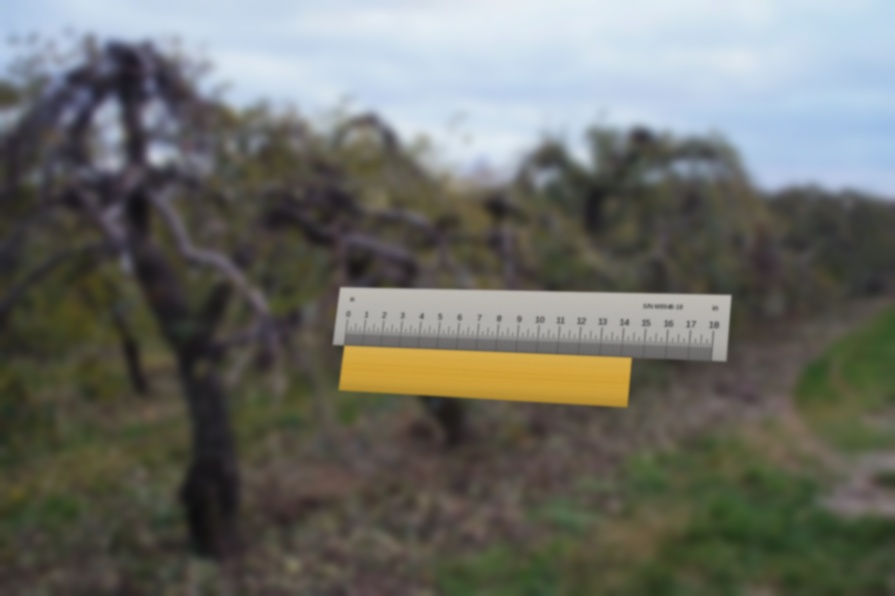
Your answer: 14.5,in
